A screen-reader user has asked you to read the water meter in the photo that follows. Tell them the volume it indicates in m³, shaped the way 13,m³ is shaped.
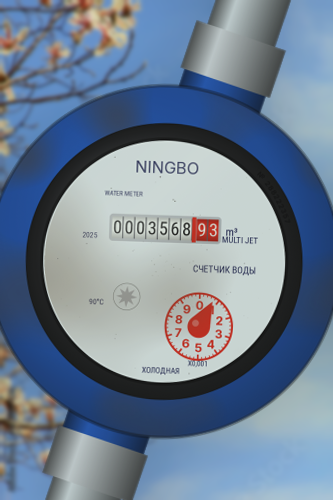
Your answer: 3568.930,m³
